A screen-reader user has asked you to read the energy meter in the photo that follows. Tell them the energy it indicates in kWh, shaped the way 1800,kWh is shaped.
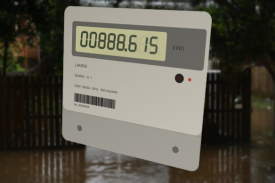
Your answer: 888.615,kWh
